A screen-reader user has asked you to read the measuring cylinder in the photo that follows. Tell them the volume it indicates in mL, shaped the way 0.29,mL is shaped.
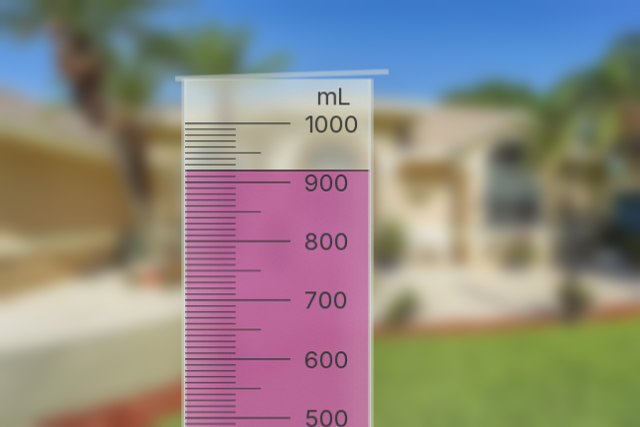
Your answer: 920,mL
